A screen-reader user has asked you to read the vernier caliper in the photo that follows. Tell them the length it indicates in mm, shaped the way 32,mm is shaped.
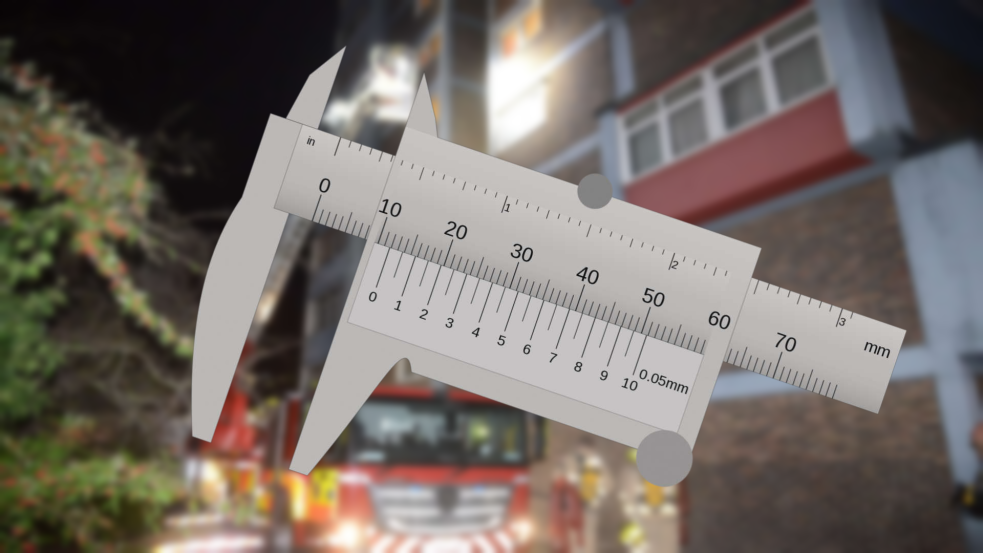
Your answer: 11.8,mm
